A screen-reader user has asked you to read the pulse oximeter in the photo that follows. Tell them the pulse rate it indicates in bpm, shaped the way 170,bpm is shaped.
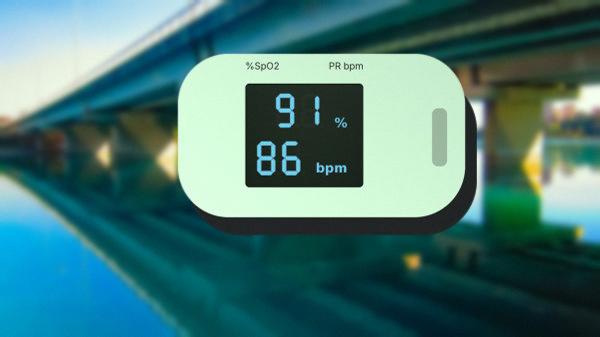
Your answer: 86,bpm
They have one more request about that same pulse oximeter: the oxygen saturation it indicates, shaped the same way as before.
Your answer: 91,%
